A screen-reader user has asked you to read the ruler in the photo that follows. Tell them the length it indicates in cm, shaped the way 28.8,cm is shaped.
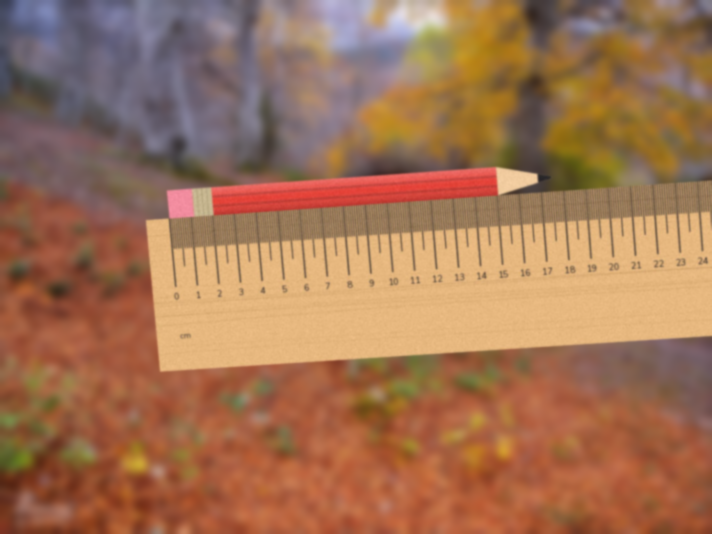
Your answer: 17.5,cm
